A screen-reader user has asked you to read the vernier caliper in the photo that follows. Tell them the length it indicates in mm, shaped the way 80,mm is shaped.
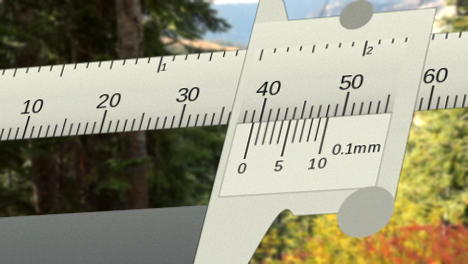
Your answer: 39.2,mm
